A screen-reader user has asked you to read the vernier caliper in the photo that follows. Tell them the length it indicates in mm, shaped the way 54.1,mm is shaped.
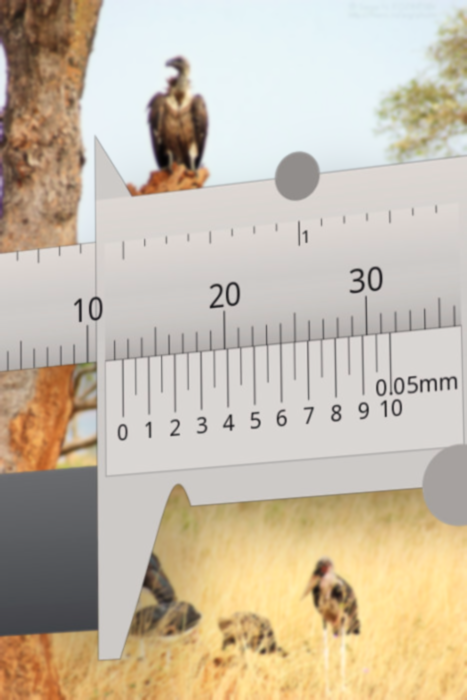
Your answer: 12.6,mm
